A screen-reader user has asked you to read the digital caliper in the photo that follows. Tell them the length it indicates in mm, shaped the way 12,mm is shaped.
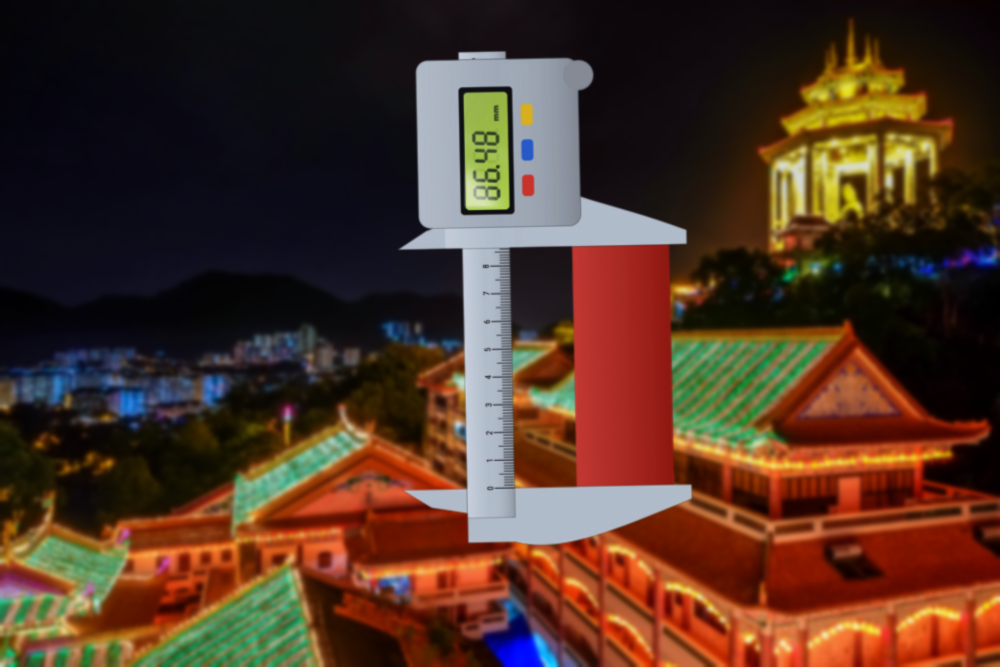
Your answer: 86.48,mm
